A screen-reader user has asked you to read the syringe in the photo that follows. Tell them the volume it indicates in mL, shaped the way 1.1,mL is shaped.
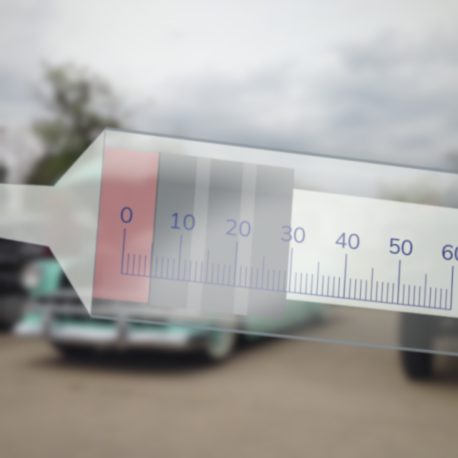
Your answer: 5,mL
